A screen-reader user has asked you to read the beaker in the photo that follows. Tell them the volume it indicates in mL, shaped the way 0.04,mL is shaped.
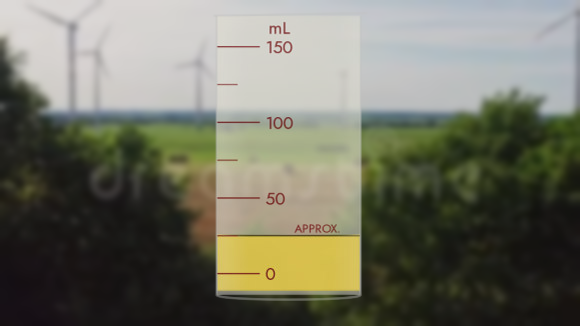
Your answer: 25,mL
